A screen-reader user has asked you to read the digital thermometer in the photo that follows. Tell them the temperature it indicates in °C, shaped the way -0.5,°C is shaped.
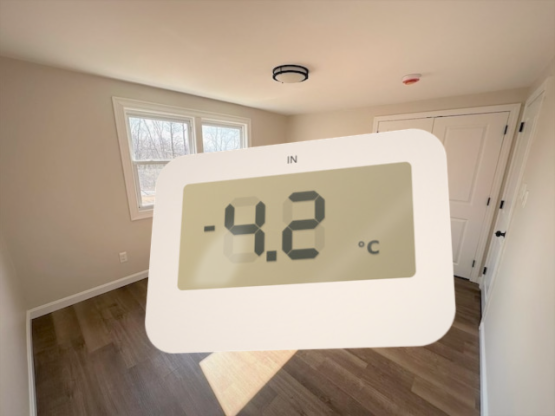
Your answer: -4.2,°C
